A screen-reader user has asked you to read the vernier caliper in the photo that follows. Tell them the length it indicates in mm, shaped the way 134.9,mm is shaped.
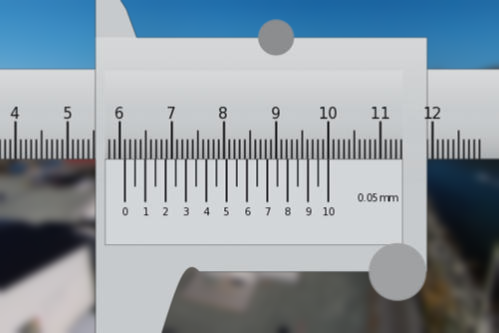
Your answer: 61.0,mm
